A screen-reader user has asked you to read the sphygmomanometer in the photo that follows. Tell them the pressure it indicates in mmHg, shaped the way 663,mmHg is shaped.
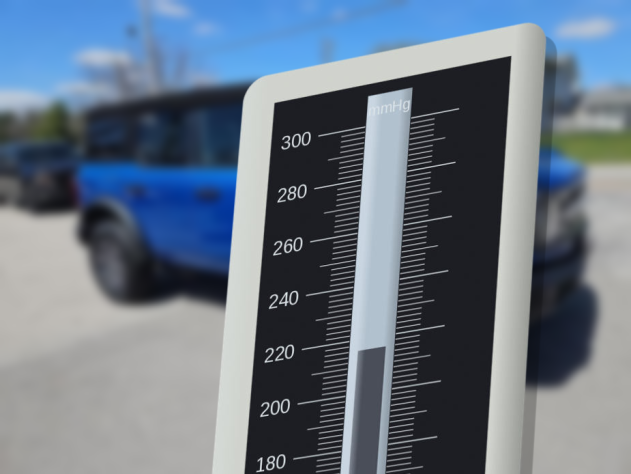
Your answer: 216,mmHg
